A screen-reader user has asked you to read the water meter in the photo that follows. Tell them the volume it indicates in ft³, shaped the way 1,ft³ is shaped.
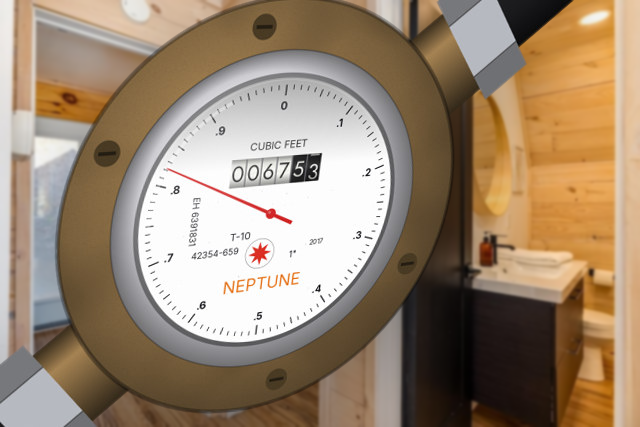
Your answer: 6752.82,ft³
